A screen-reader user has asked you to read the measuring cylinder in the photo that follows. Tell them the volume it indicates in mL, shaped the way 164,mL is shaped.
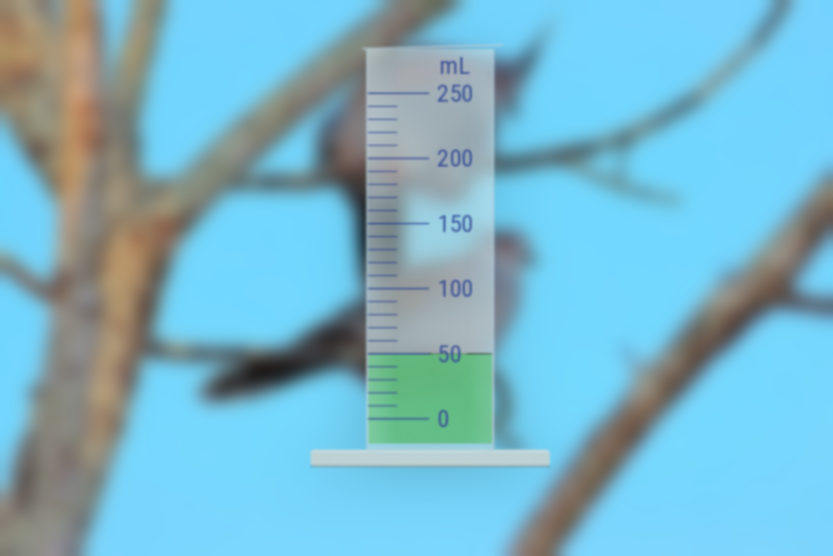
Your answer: 50,mL
